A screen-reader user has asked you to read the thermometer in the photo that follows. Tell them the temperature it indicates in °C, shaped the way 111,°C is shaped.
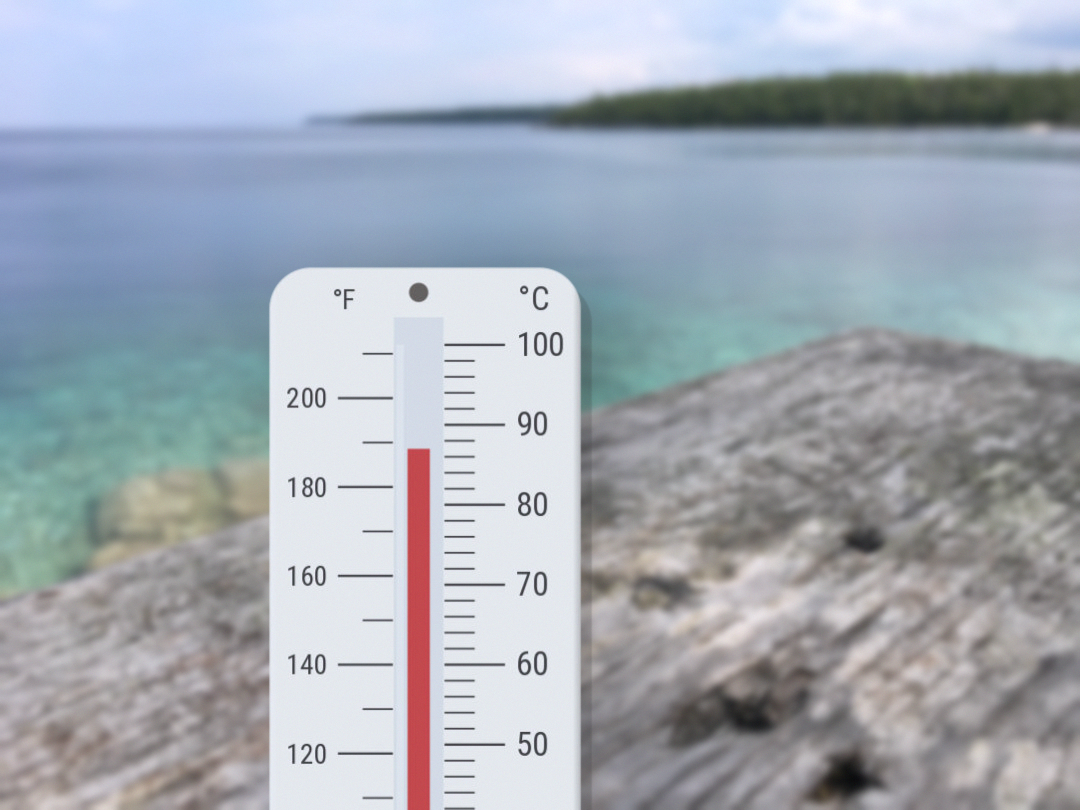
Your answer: 87,°C
